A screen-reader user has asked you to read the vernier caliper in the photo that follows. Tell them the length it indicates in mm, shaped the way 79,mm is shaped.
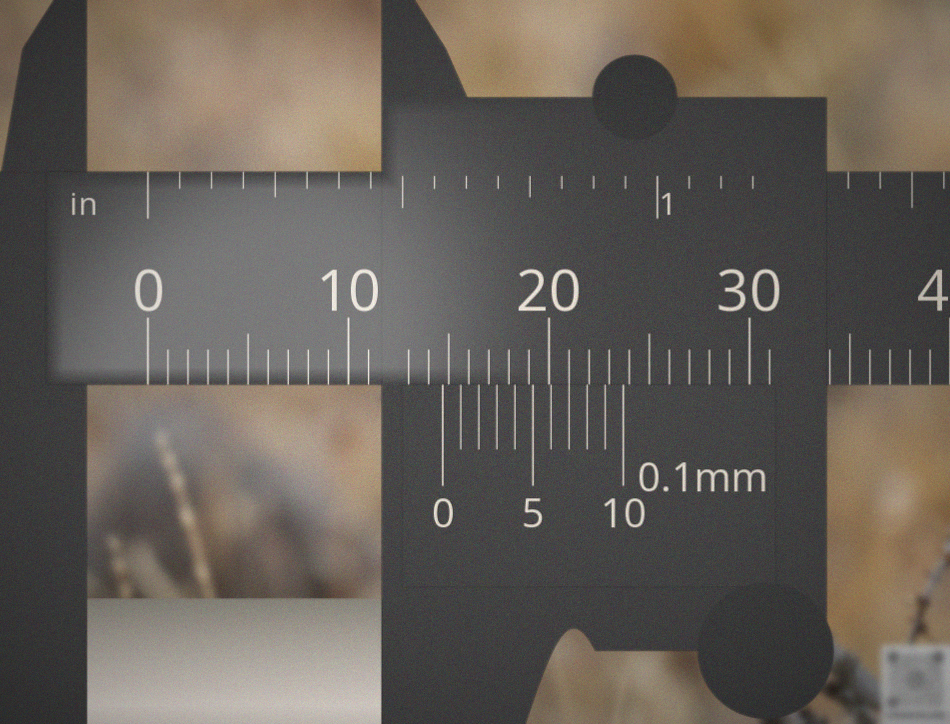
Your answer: 14.7,mm
